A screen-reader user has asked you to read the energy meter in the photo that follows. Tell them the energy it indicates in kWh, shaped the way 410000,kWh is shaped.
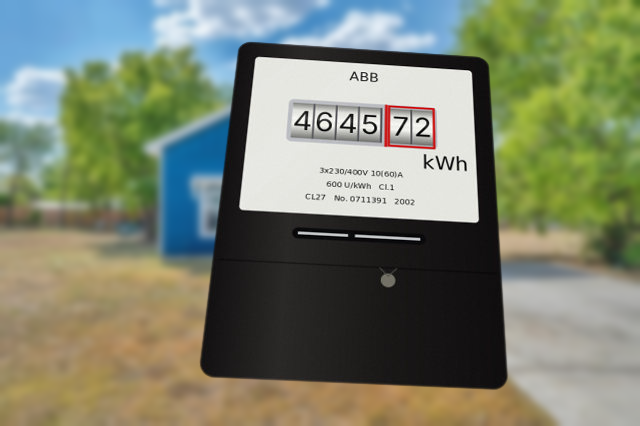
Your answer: 4645.72,kWh
